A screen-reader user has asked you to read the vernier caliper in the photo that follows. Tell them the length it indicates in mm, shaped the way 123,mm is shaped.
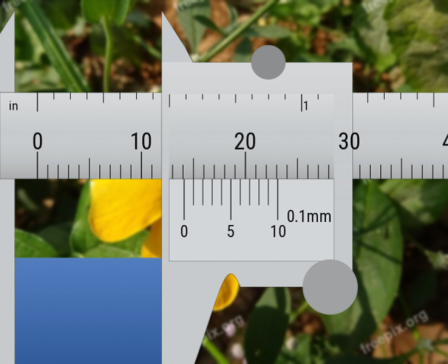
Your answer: 14.1,mm
